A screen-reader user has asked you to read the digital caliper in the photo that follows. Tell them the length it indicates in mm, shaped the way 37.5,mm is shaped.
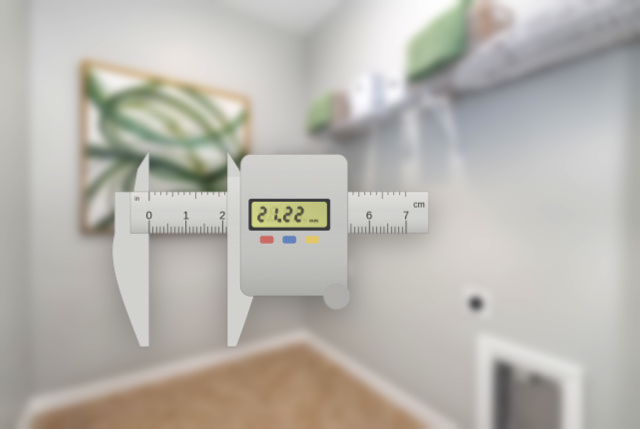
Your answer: 21.22,mm
